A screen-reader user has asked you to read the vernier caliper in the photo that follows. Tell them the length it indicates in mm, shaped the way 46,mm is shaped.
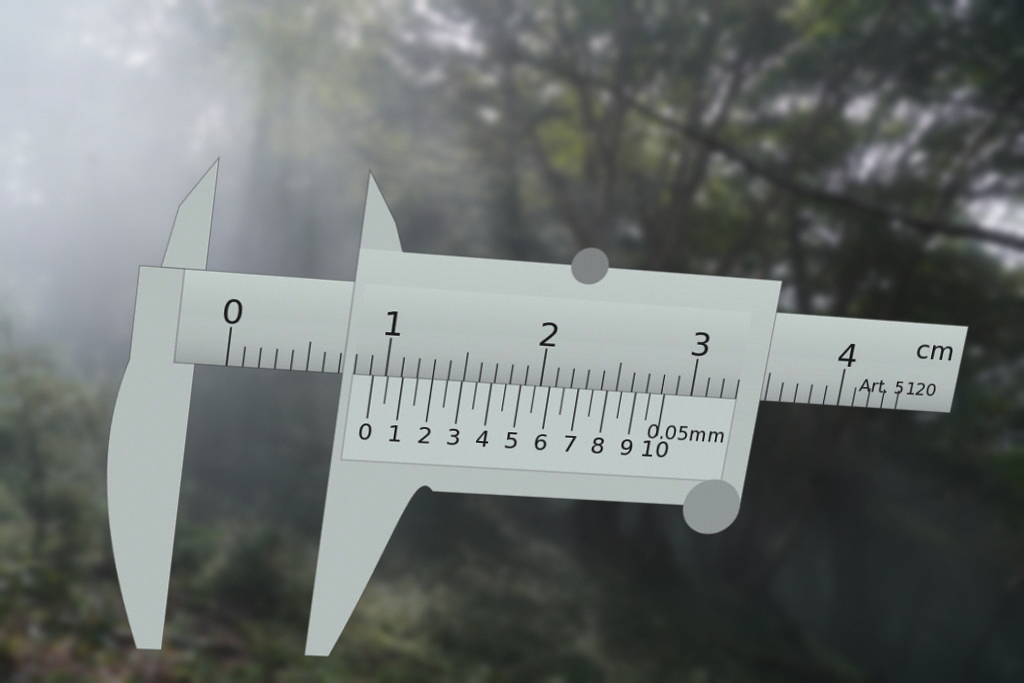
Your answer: 9.2,mm
